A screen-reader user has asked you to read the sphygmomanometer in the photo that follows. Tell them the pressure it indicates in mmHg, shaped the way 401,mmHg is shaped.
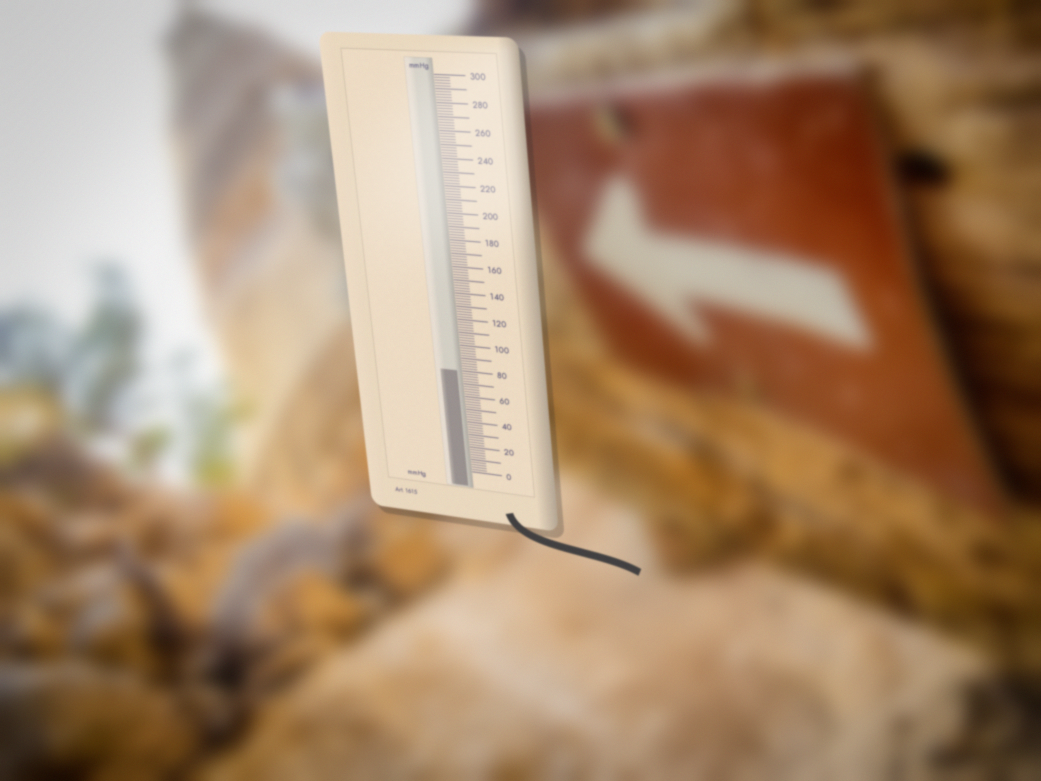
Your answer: 80,mmHg
